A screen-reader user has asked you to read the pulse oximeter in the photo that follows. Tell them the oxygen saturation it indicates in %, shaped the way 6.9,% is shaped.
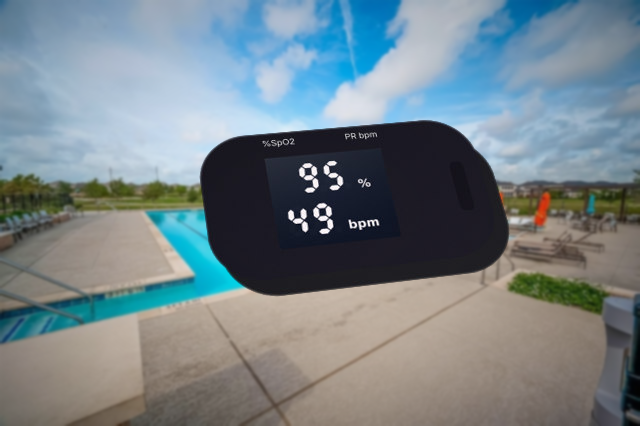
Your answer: 95,%
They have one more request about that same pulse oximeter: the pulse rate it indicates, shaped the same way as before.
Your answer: 49,bpm
